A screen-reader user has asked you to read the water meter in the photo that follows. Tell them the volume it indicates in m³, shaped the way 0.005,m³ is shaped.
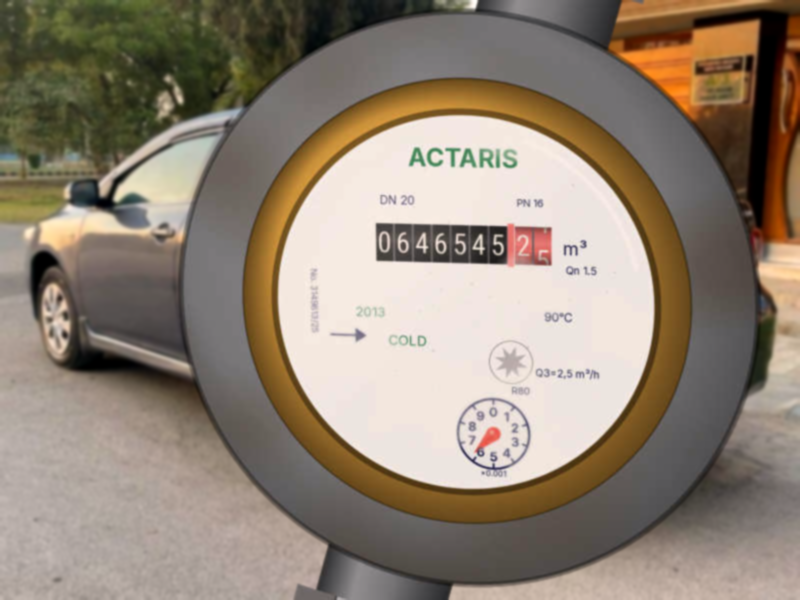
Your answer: 646545.246,m³
